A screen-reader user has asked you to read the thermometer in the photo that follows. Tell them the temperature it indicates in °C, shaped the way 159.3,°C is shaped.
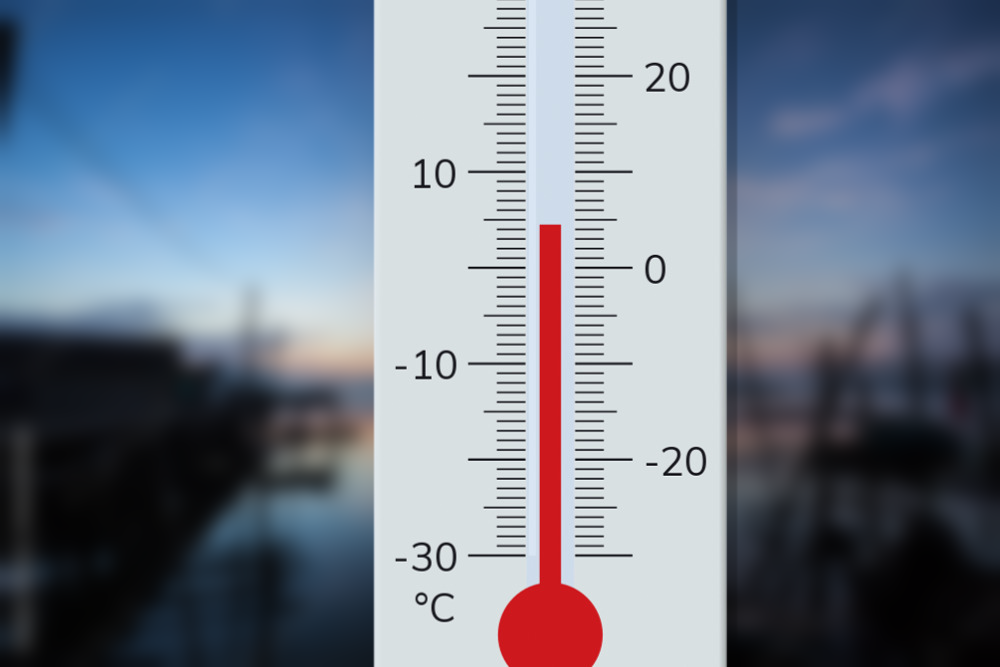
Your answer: 4.5,°C
